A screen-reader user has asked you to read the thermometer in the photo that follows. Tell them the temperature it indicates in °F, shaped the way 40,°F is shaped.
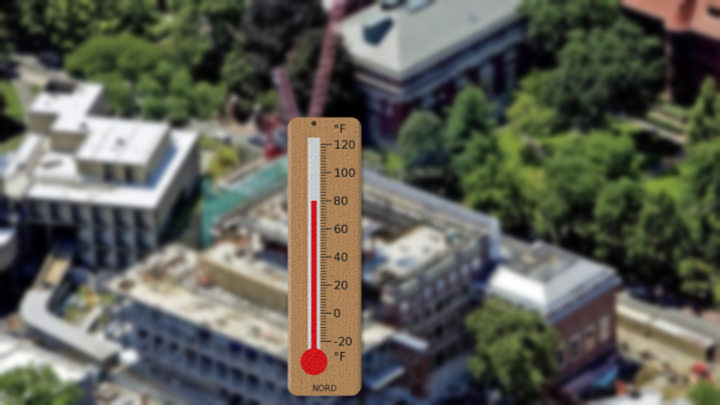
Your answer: 80,°F
